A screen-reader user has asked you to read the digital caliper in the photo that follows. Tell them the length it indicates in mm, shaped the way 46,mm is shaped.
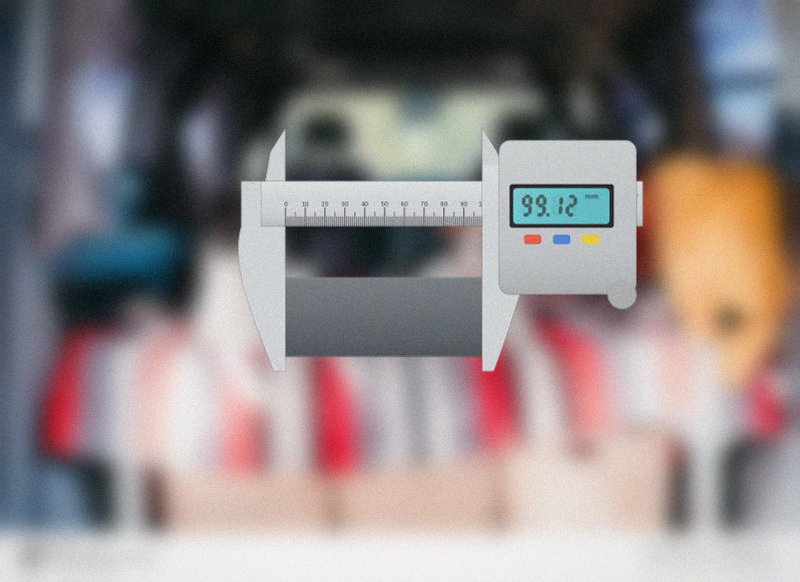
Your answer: 99.12,mm
